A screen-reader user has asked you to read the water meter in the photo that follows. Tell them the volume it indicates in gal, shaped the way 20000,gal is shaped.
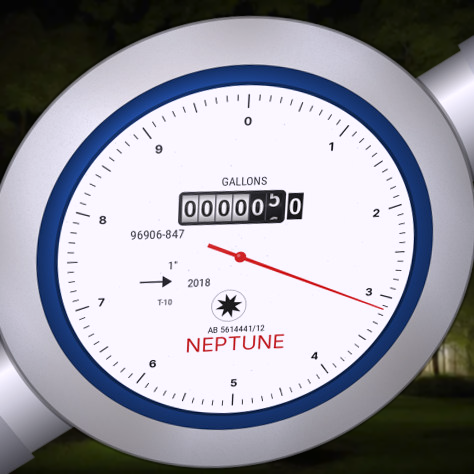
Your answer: 53.1,gal
